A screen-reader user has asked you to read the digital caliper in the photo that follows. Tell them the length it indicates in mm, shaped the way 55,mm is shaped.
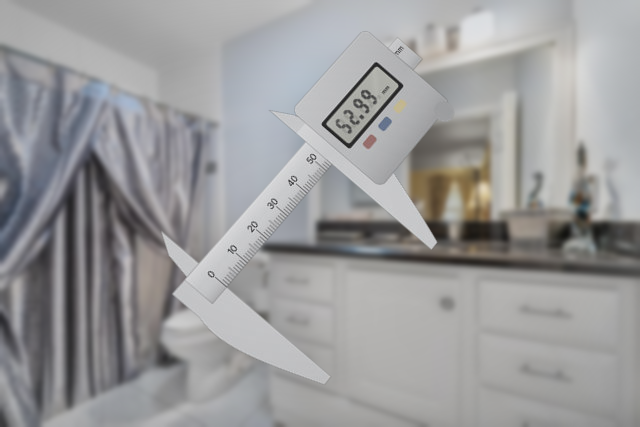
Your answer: 52.99,mm
